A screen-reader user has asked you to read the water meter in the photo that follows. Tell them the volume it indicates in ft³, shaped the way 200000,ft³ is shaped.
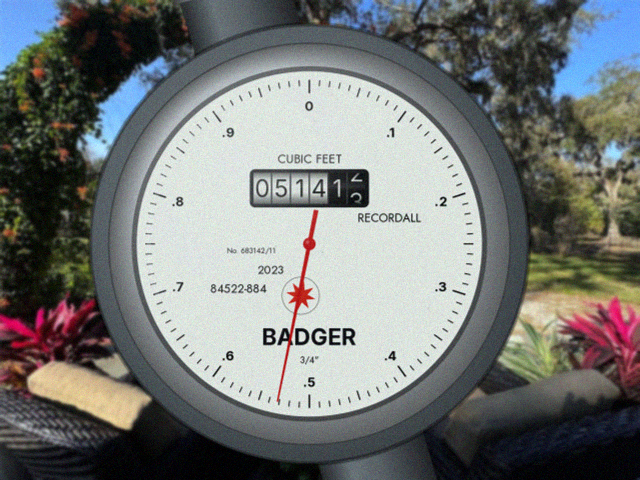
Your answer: 51412.53,ft³
